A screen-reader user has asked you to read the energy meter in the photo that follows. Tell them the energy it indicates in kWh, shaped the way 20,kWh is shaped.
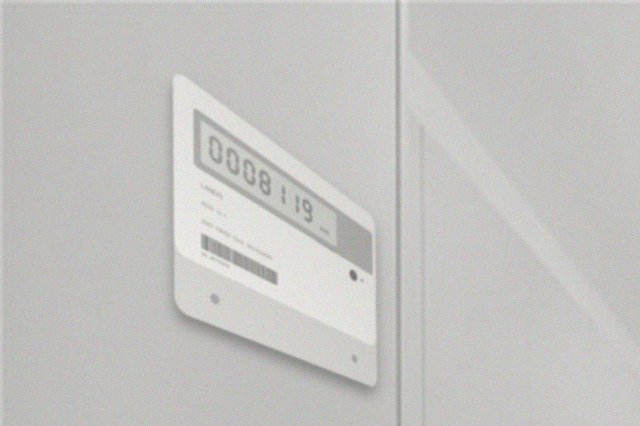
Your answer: 8119,kWh
